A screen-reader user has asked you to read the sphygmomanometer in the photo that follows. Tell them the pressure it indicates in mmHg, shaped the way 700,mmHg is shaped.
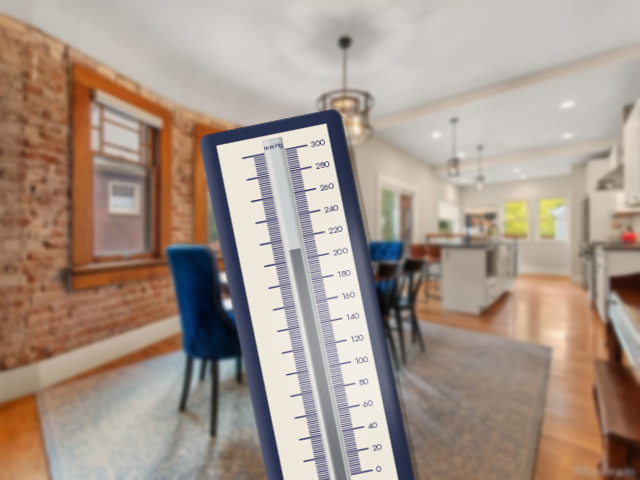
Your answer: 210,mmHg
